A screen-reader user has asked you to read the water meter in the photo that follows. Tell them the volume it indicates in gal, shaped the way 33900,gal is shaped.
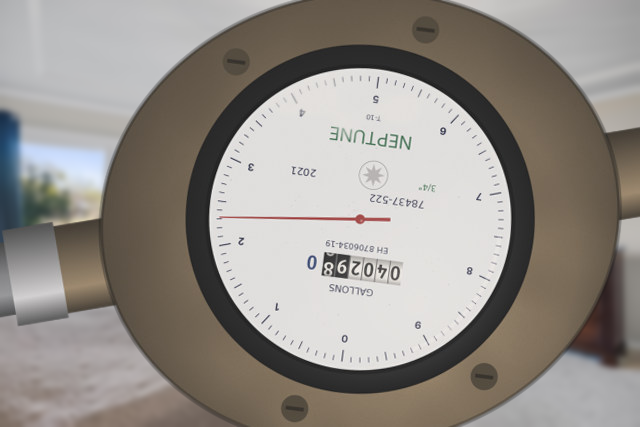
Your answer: 402982.3,gal
